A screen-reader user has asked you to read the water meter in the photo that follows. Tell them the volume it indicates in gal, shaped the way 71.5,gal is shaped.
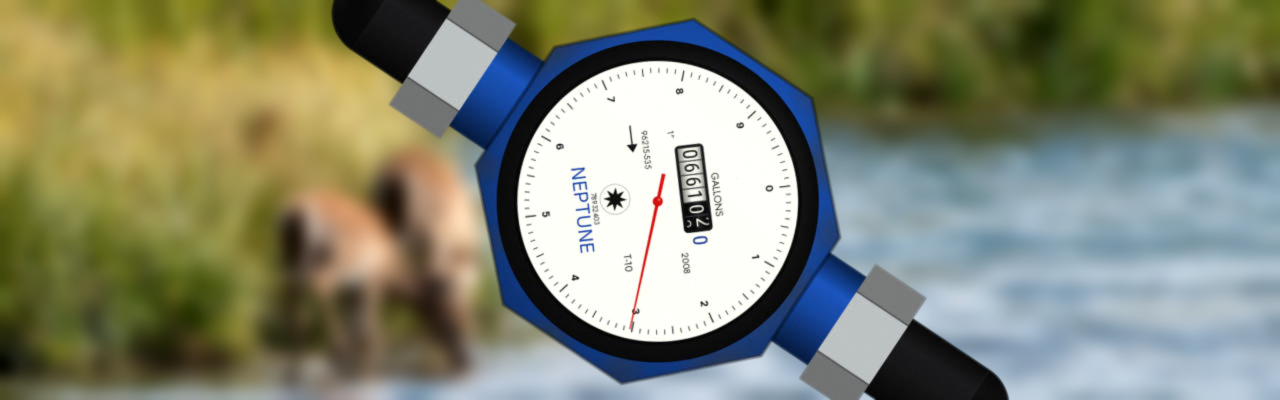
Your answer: 661023.0,gal
